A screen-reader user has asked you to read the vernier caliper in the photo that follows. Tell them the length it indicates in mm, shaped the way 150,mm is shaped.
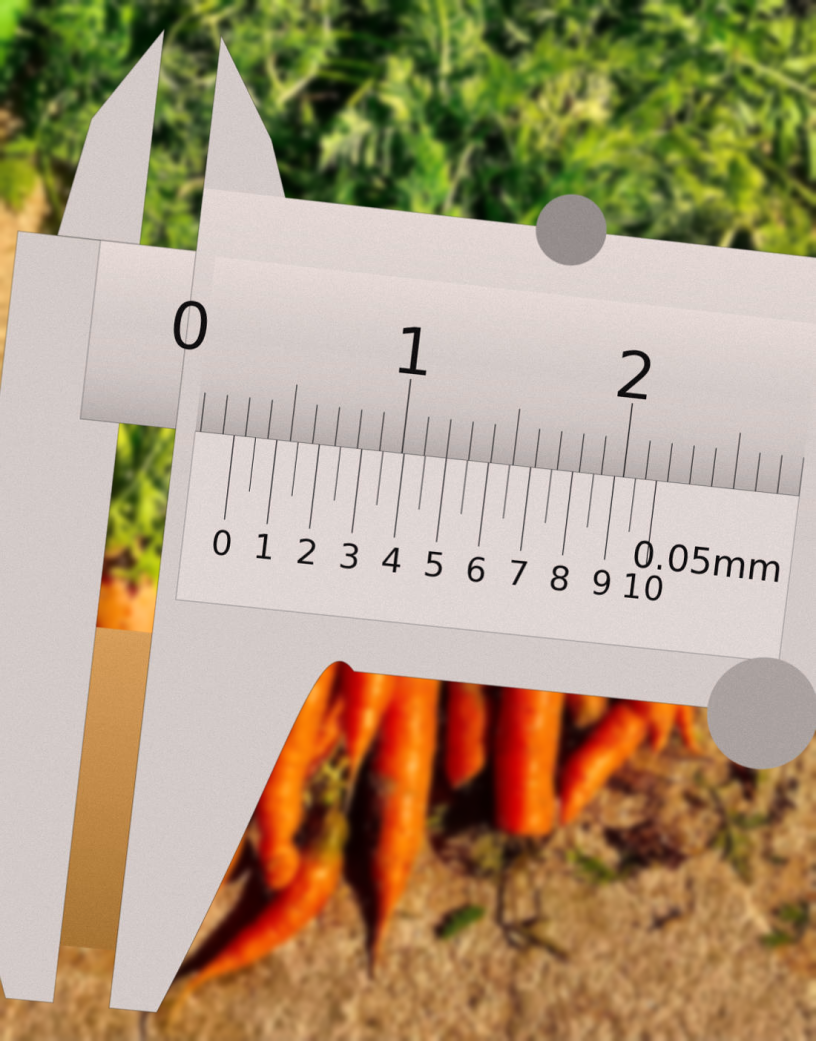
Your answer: 2.50,mm
